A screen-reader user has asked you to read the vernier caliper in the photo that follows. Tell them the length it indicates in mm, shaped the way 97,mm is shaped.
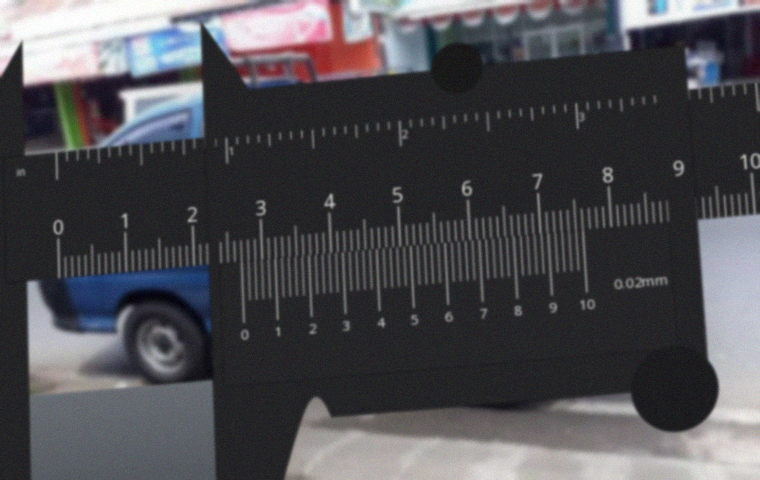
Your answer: 27.0,mm
